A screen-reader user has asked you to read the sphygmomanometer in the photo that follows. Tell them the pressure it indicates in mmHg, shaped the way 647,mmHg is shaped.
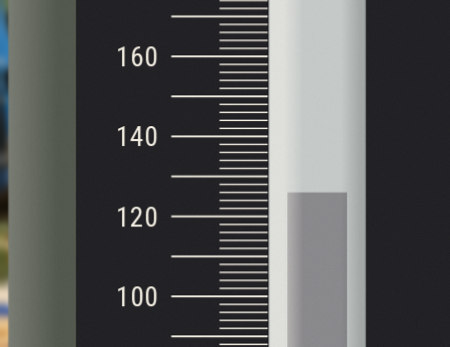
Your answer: 126,mmHg
